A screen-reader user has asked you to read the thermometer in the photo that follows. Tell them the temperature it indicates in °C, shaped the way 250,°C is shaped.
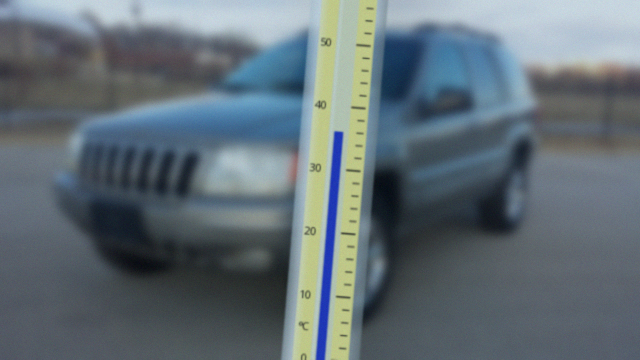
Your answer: 36,°C
